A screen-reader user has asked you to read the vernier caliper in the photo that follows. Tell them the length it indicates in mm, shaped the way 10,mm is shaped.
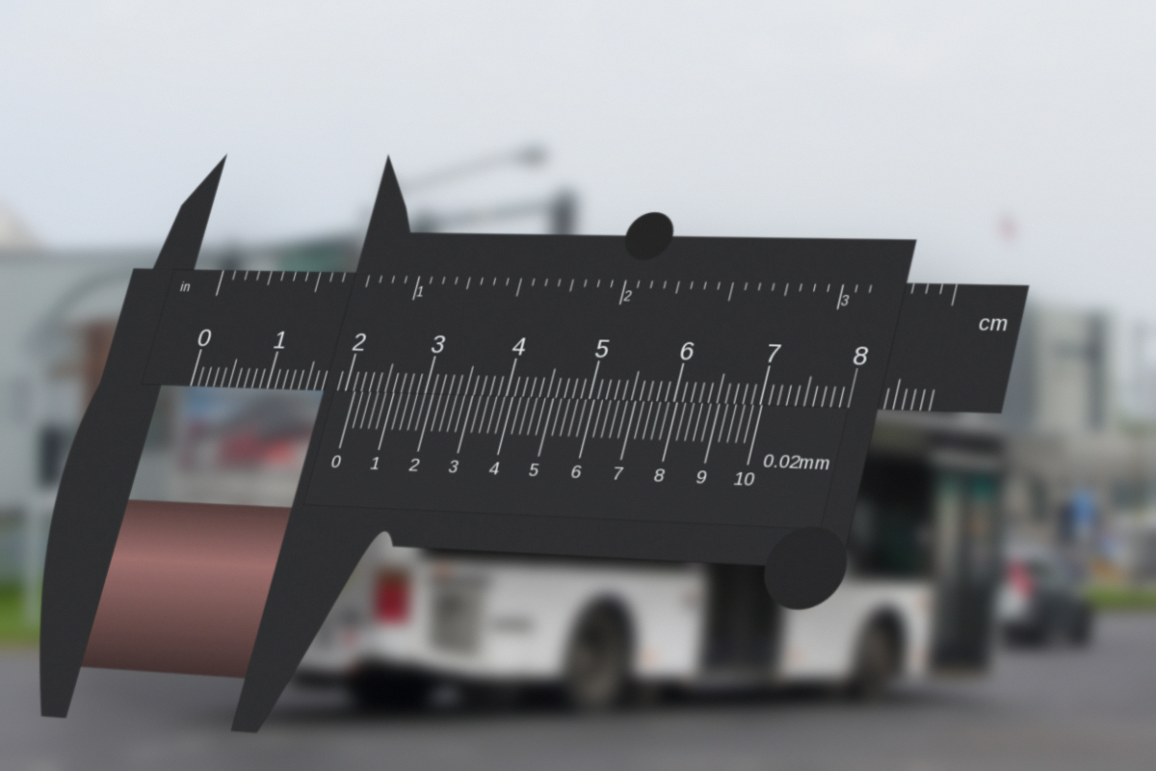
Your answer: 21.2,mm
